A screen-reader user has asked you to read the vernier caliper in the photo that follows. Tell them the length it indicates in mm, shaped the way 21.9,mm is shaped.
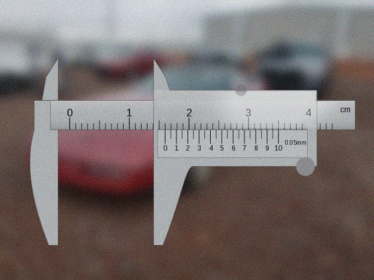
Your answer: 16.0,mm
